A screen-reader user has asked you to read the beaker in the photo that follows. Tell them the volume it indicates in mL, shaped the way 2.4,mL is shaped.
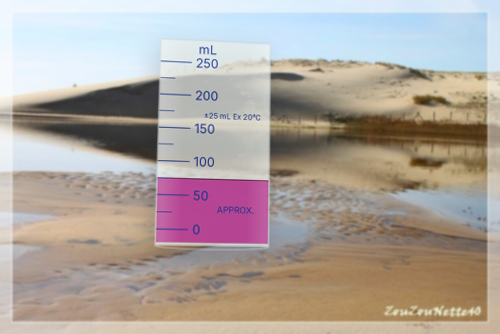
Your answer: 75,mL
